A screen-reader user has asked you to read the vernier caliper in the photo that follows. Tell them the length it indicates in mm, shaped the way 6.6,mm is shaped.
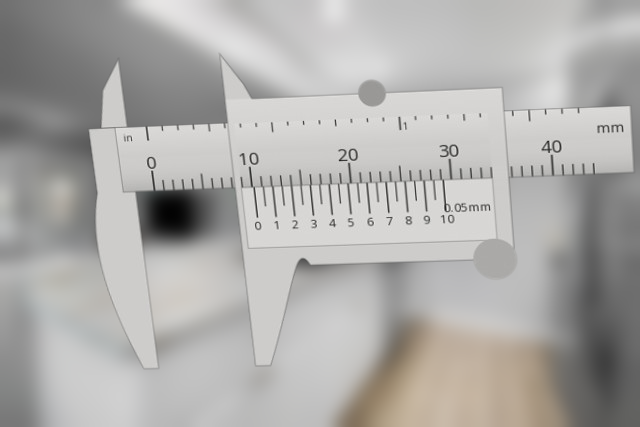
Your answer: 10.2,mm
